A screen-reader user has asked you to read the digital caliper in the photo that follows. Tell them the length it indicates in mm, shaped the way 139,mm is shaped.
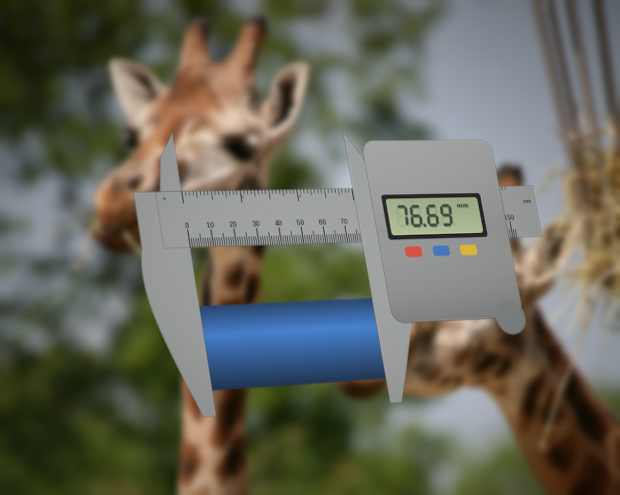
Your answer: 76.69,mm
